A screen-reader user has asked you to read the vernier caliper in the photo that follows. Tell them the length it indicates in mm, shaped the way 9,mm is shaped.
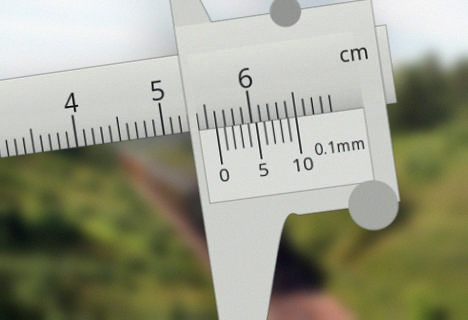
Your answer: 56.0,mm
